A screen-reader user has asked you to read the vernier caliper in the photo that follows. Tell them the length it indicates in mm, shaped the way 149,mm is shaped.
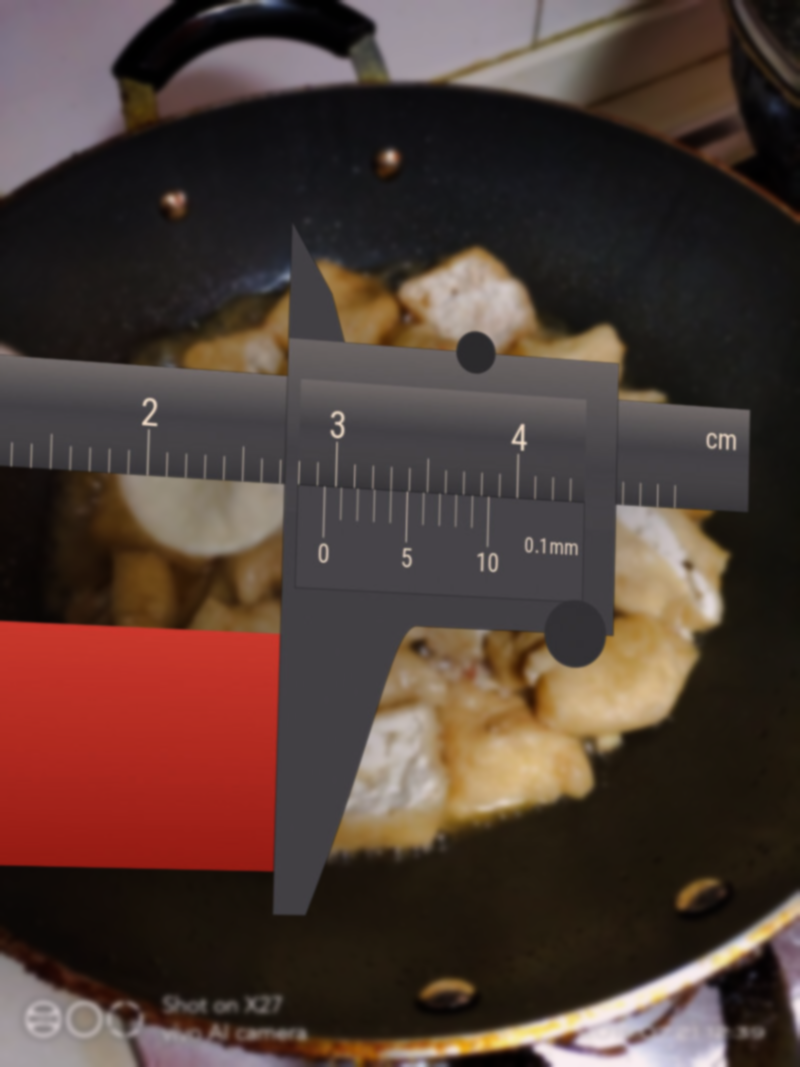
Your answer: 29.4,mm
